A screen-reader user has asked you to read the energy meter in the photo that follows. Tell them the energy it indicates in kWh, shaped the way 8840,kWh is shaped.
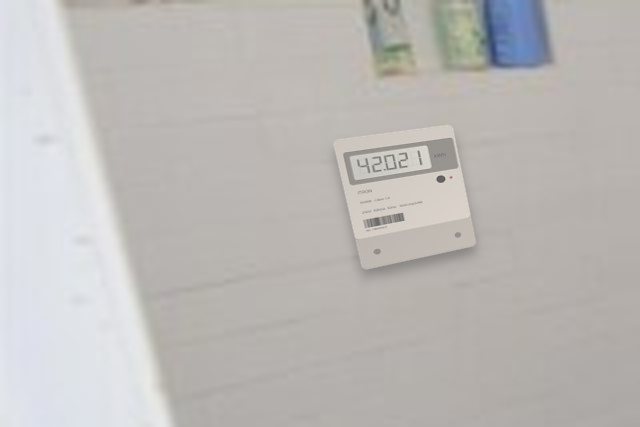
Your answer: 42.021,kWh
